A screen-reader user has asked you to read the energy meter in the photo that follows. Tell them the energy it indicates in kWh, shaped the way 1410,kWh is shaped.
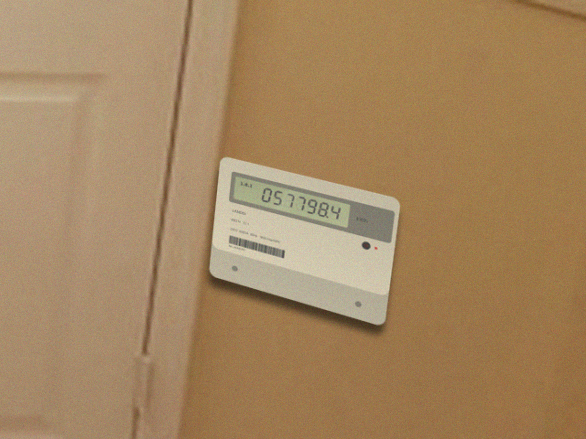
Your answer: 57798.4,kWh
